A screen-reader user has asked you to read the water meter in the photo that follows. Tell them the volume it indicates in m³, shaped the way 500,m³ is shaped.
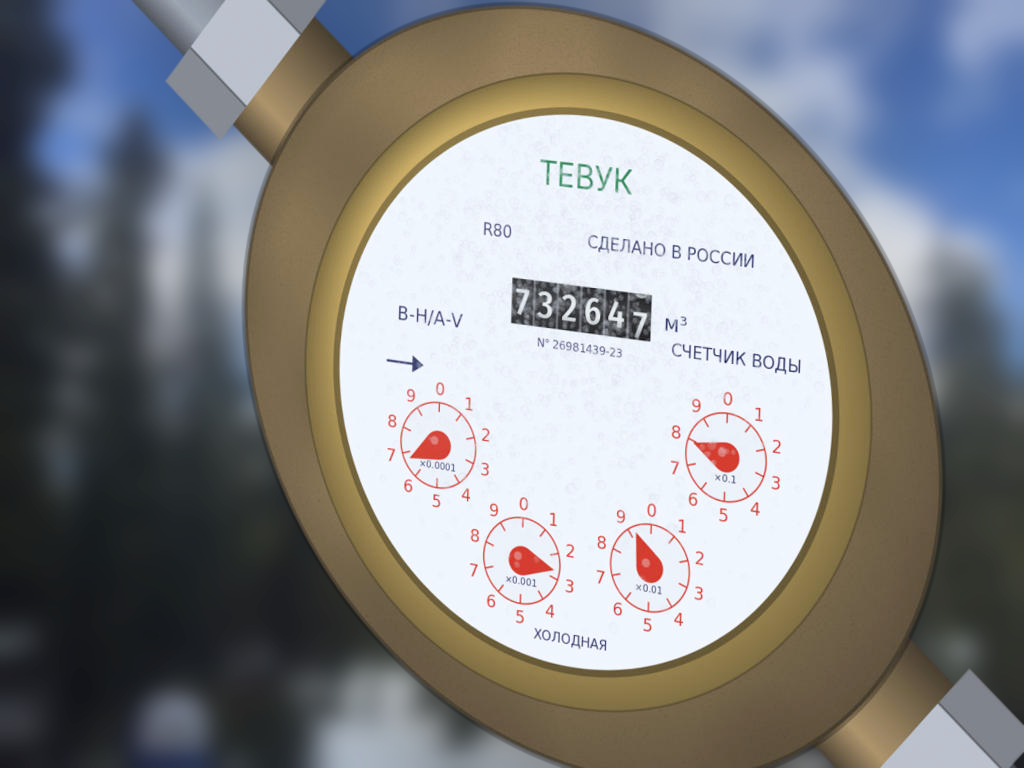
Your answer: 732646.7926,m³
